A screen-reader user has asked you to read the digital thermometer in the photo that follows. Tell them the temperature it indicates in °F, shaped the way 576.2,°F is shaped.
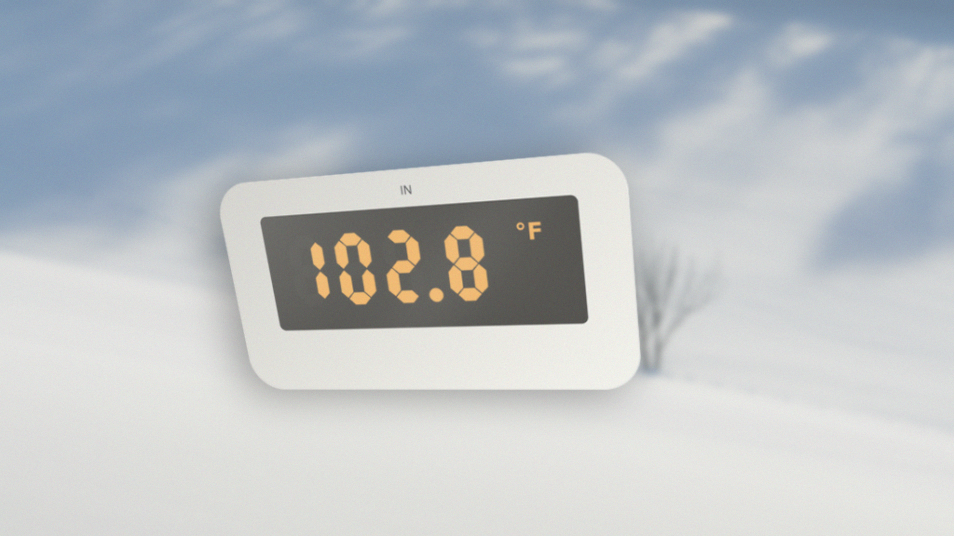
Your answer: 102.8,°F
